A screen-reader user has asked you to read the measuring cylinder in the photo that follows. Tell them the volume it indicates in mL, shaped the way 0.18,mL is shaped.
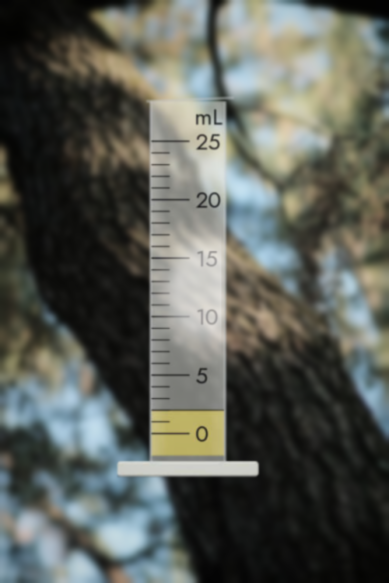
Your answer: 2,mL
